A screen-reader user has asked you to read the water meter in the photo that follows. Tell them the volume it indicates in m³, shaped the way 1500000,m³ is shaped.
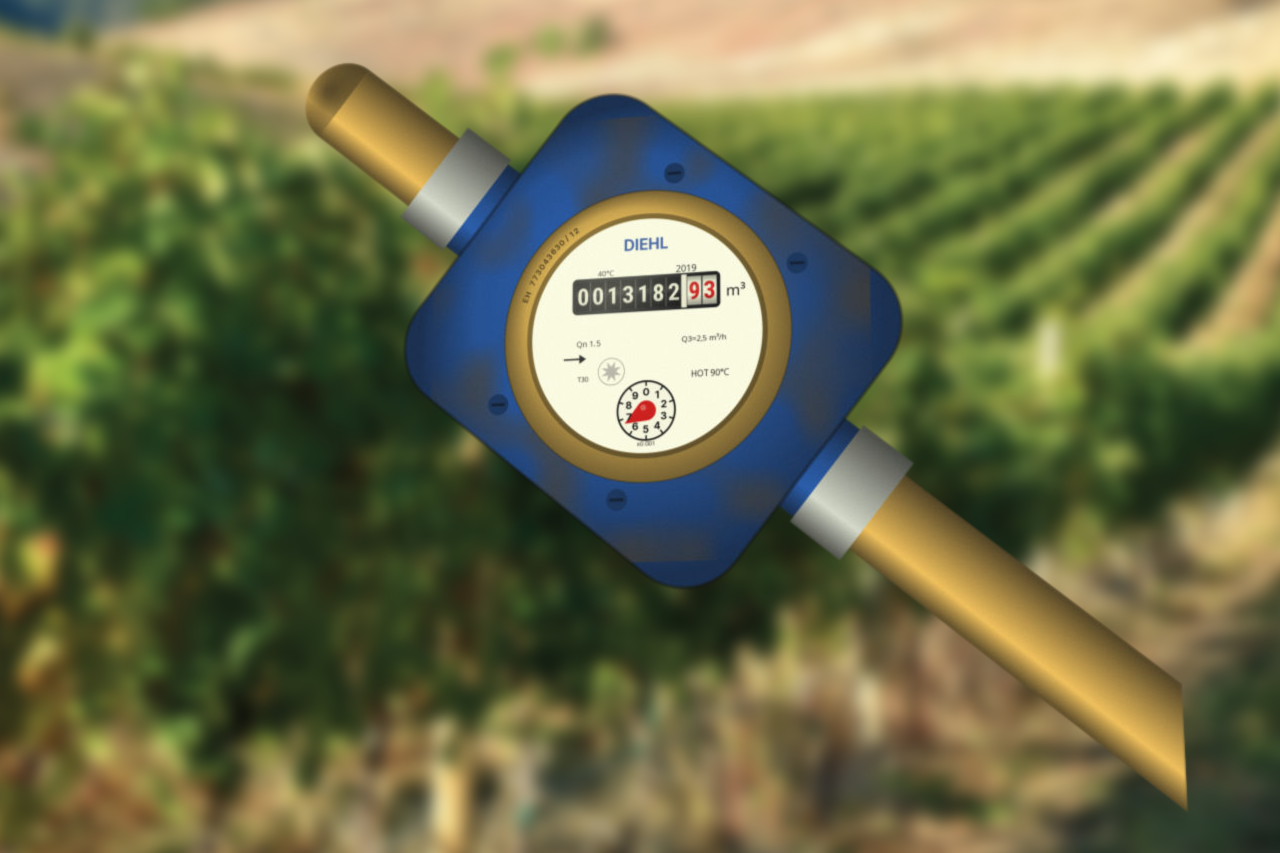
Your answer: 13182.936,m³
